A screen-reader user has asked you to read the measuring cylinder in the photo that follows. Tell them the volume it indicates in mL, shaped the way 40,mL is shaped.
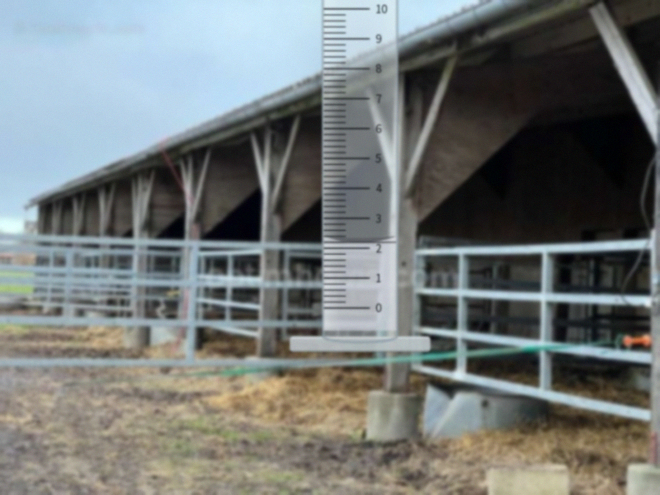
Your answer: 2.2,mL
